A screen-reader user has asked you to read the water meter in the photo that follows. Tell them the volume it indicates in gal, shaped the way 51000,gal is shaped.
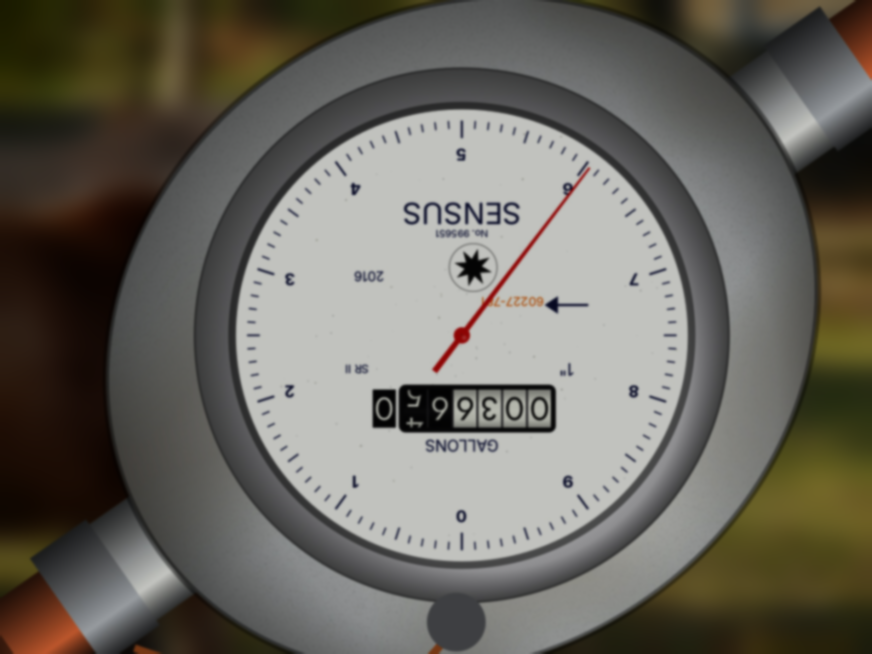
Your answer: 36646.0,gal
